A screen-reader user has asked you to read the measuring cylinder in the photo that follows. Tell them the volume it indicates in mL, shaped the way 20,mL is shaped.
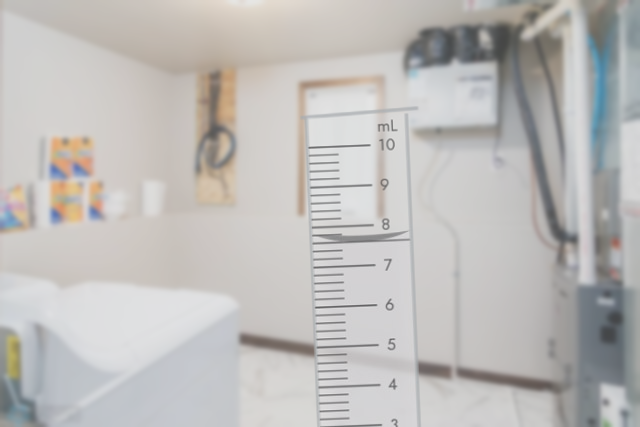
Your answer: 7.6,mL
